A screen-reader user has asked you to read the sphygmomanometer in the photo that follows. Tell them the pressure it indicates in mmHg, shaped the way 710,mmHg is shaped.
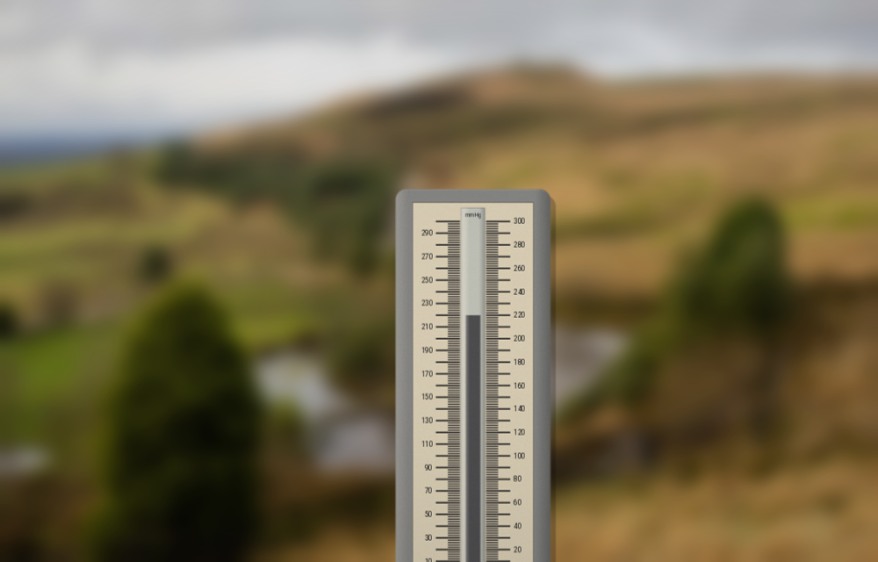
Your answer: 220,mmHg
